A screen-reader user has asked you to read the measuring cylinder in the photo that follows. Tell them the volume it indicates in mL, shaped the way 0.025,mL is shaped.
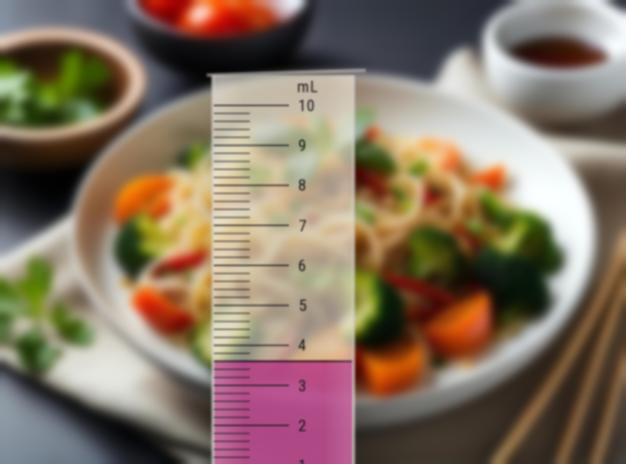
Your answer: 3.6,mL
